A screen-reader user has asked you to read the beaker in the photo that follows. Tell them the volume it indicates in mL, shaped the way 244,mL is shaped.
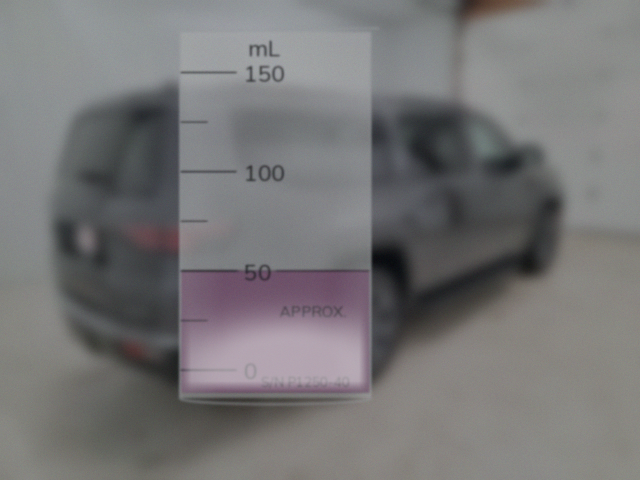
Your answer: 50,mL
